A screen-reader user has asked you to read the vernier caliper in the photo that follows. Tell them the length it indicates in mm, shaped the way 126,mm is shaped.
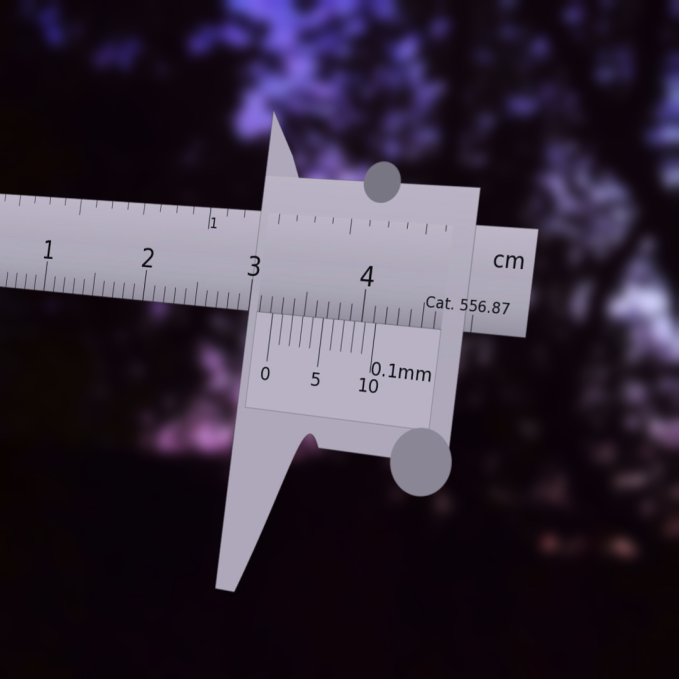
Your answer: 32.2,mm
